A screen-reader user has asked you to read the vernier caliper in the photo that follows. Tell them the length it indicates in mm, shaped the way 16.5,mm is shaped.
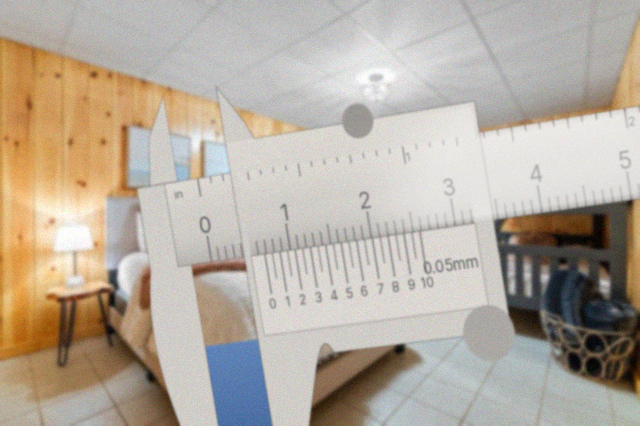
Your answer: 6.8,mm
